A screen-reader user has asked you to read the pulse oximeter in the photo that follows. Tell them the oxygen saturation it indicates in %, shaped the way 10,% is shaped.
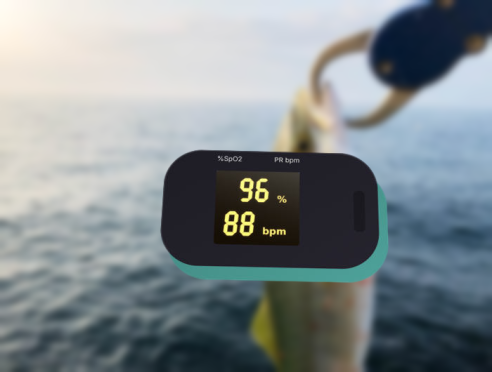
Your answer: 96,%
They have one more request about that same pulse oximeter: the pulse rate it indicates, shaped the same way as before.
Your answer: 88,bpm
